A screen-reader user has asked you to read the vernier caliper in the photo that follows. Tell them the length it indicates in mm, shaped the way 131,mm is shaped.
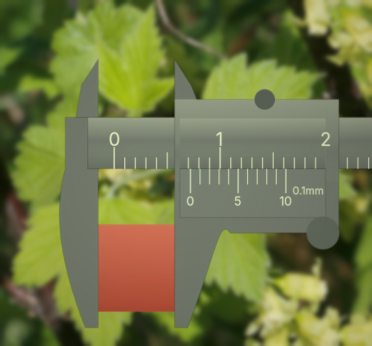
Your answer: 7.2,mm
